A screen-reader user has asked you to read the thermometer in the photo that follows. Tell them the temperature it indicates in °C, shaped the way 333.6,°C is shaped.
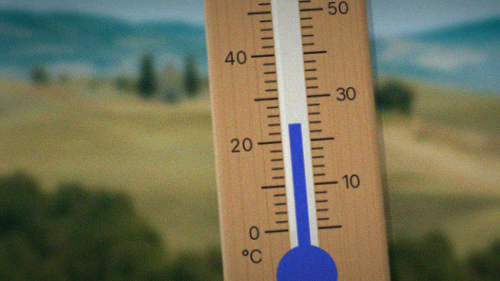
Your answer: 24,°C
